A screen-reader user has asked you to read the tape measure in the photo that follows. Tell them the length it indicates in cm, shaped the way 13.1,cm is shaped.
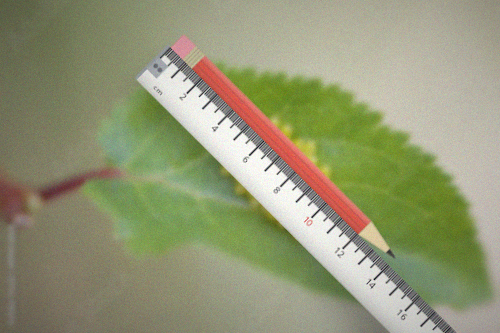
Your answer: 14,cm
